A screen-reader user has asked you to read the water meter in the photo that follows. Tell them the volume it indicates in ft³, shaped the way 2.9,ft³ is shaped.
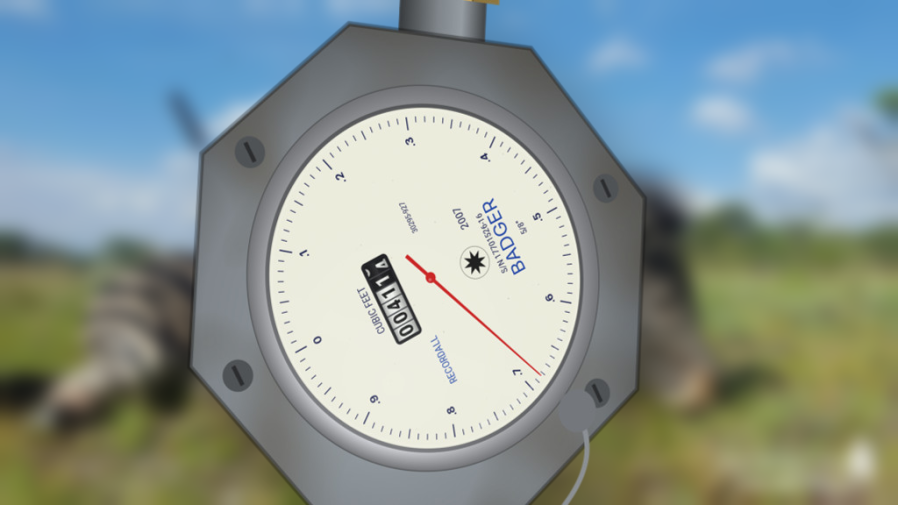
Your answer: 4113.68,ft³
